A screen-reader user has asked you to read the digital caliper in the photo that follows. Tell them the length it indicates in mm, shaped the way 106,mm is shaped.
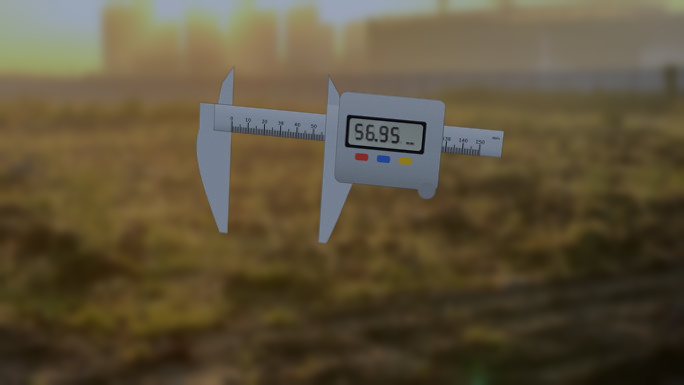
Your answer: 56.95,mm
